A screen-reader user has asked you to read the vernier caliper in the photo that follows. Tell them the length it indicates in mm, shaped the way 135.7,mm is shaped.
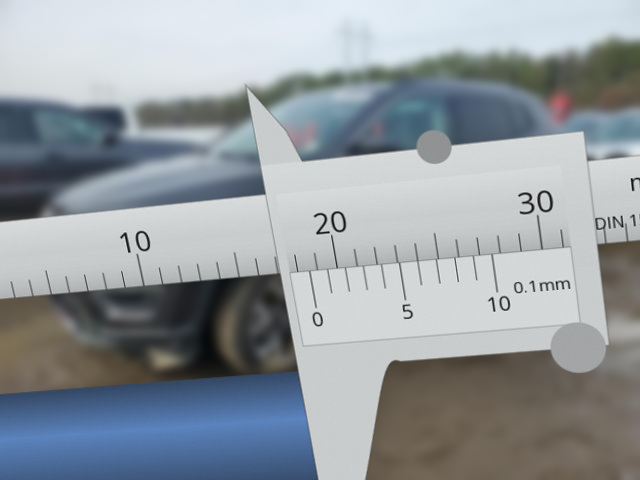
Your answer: 18.6,mm
